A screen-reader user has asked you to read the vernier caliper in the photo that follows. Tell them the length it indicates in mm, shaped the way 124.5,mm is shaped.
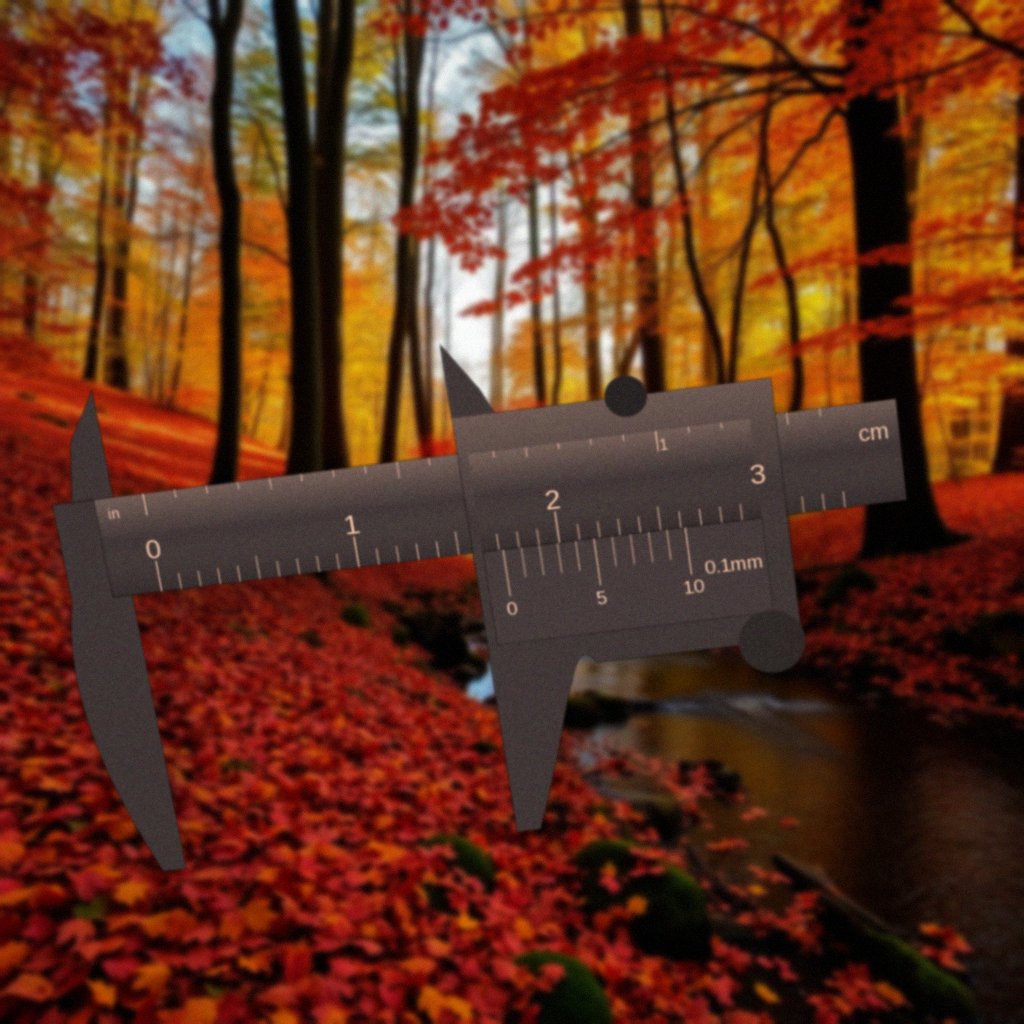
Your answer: 17.2,mm
